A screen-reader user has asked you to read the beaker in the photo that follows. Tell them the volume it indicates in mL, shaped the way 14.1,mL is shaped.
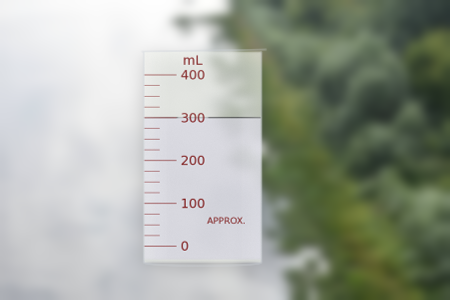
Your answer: 300,mL
